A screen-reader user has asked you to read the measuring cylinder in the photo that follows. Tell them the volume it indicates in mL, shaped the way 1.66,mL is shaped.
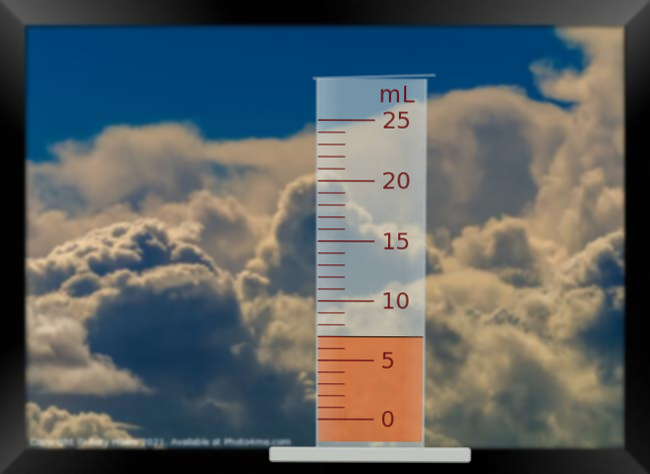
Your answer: 7,mL
